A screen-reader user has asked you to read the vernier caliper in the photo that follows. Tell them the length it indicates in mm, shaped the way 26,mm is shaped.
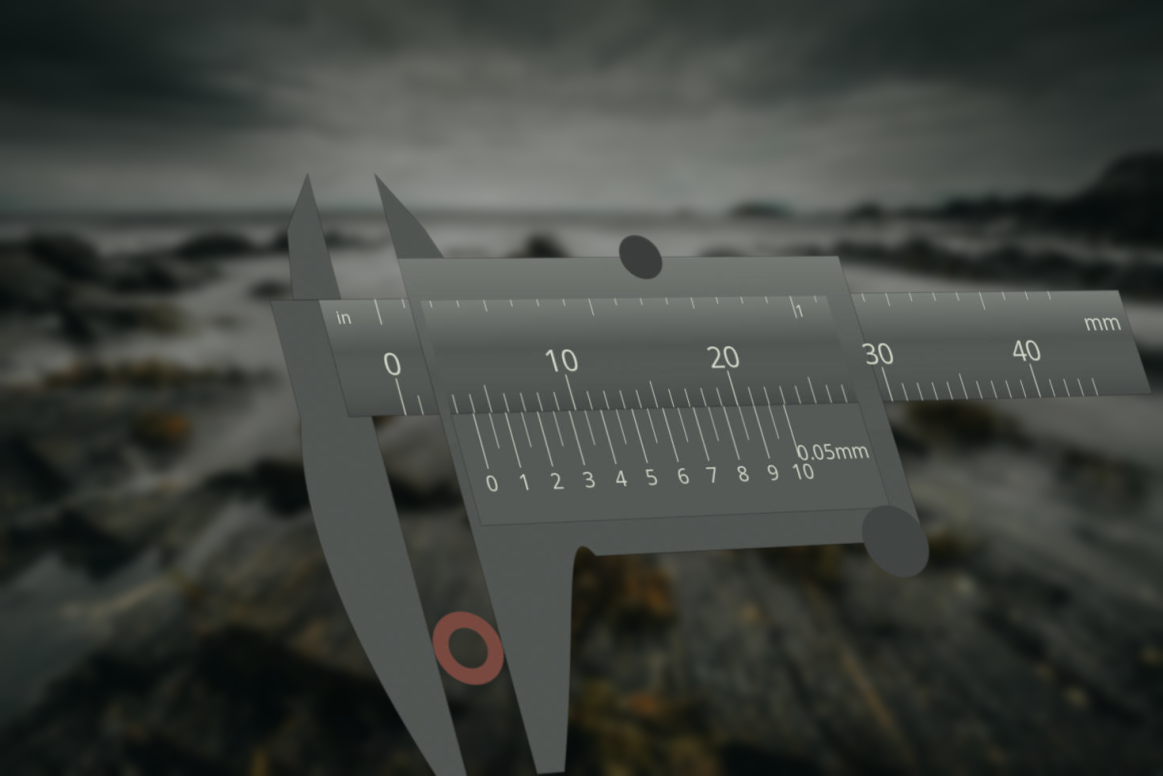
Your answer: 3.9,mm
